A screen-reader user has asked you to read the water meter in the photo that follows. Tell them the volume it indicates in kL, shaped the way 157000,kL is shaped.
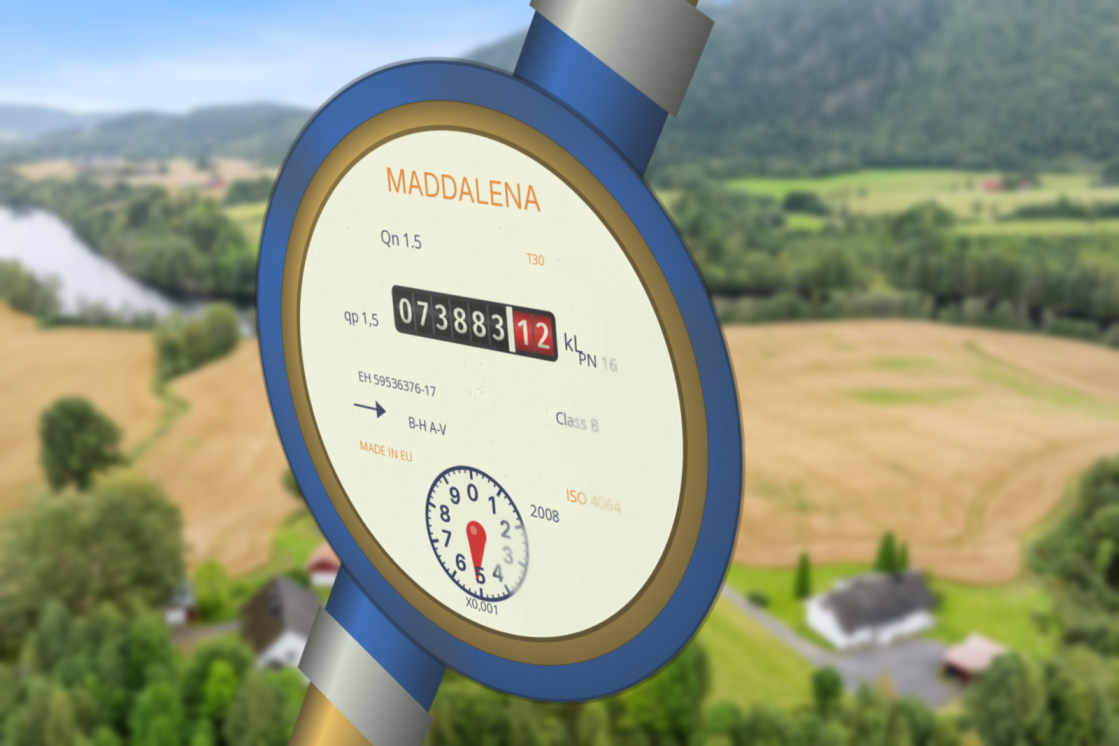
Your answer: 73883.125,kL
